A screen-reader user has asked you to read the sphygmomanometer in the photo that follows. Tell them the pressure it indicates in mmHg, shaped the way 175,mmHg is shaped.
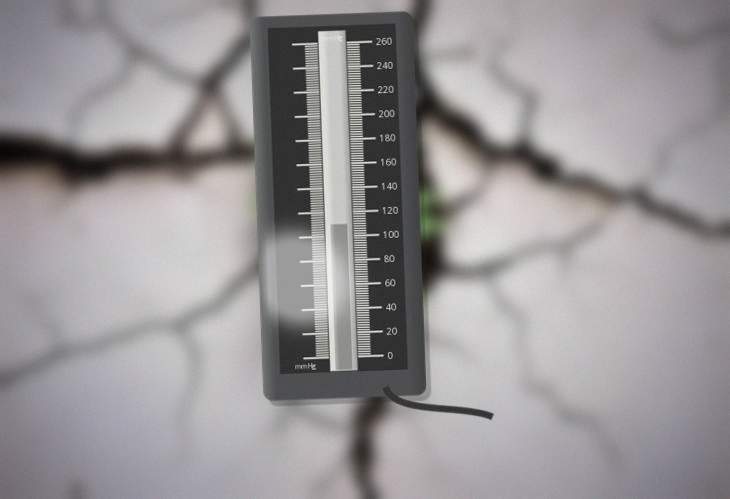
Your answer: 110,mmHg
